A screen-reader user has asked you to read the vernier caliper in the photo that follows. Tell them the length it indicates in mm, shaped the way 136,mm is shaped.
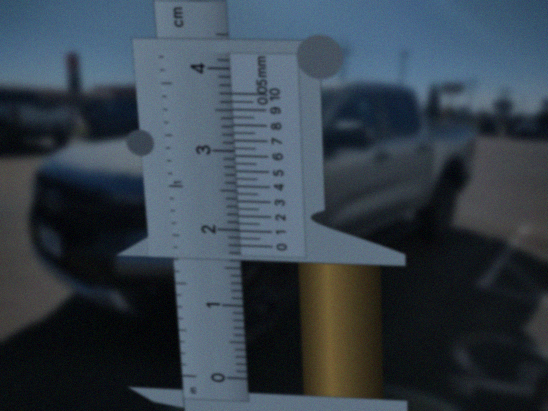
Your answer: 18.0,mm
